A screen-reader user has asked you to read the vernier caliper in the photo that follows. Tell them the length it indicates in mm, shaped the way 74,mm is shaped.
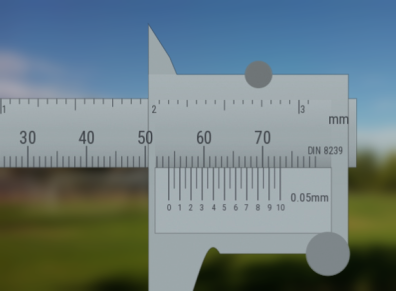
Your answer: 54.0,mm
